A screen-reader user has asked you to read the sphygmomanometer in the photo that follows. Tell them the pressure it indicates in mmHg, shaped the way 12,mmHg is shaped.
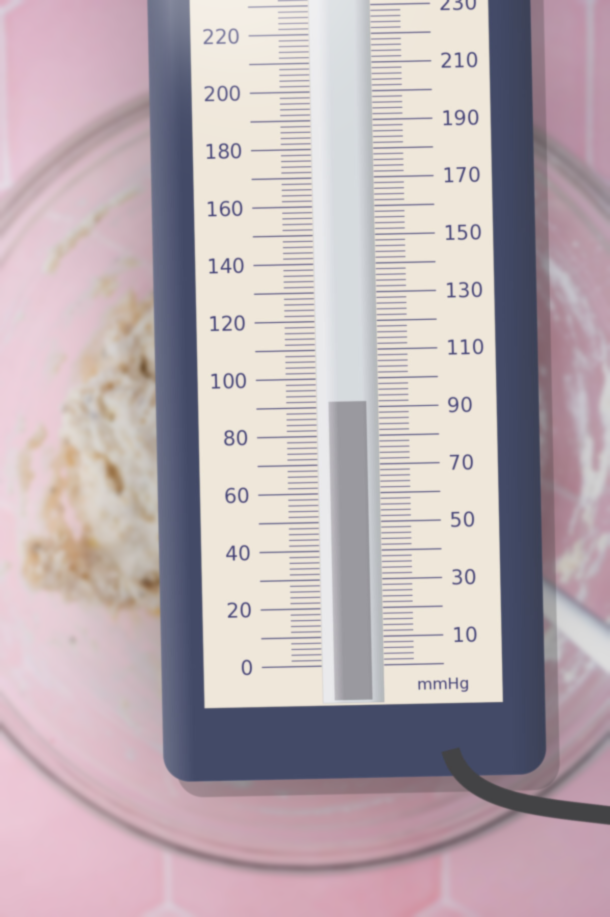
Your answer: 92,mmHg
